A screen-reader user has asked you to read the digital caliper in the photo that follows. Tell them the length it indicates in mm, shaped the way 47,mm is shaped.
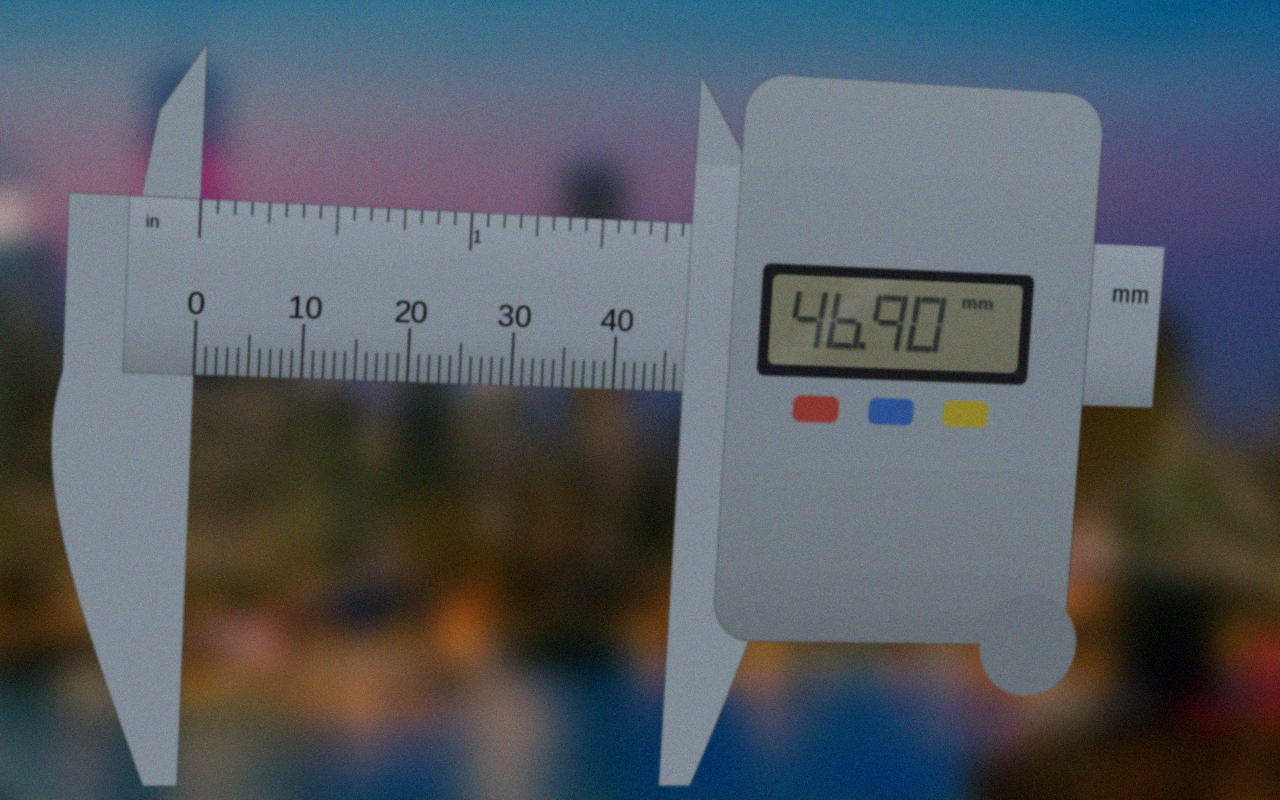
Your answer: 46.90,mm
